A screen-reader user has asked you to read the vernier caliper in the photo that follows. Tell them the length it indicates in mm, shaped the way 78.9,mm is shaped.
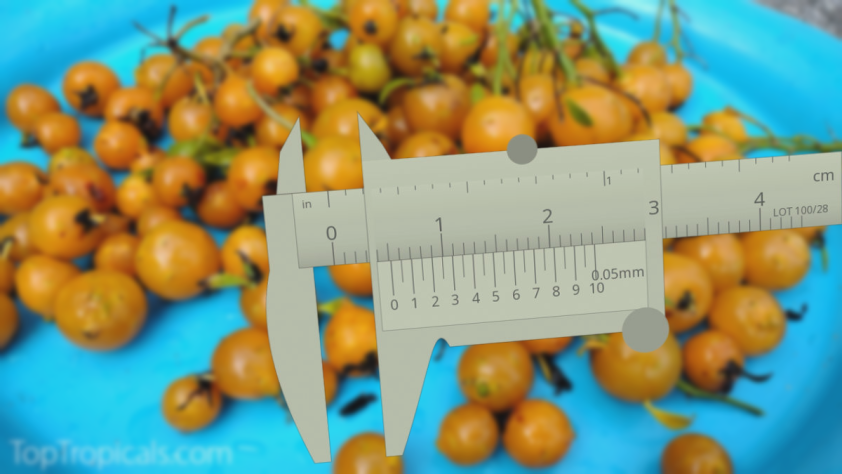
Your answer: 5.2,mm
